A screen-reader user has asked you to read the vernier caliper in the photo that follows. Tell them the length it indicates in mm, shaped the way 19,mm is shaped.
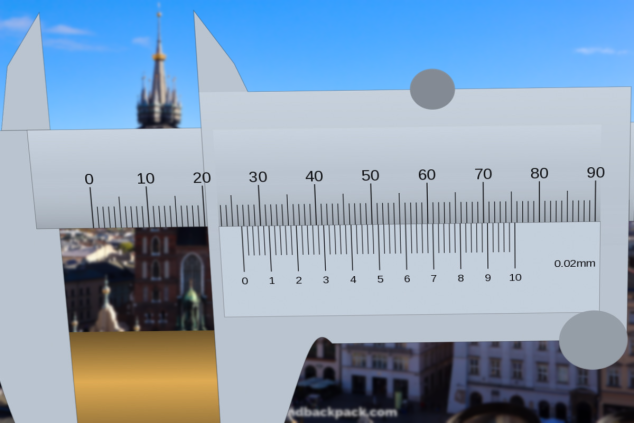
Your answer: 26.6,mm
